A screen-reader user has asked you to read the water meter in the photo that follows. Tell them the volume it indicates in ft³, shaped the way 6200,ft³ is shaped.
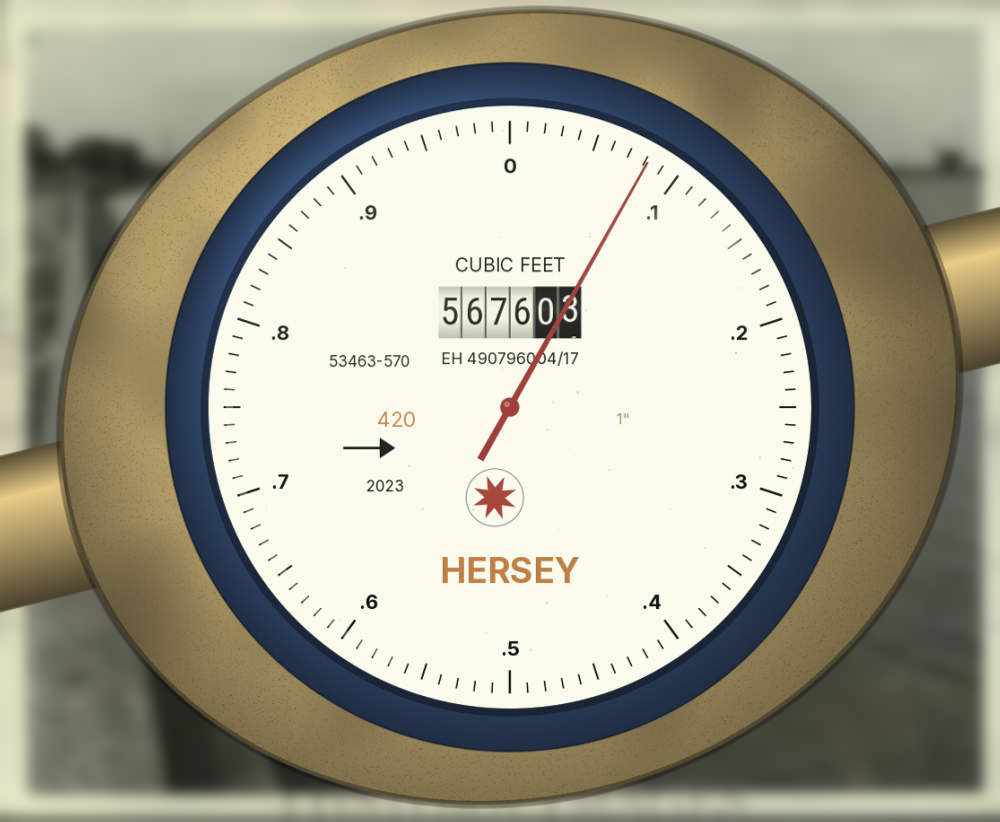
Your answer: 567603.08,ft³
